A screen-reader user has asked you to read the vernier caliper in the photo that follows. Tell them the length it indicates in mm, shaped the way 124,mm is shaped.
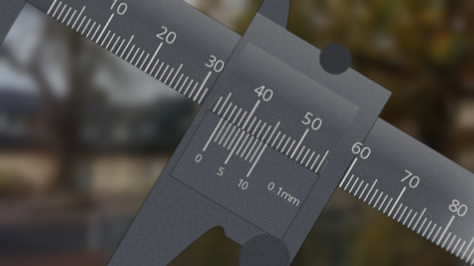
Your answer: 36.0,mm
